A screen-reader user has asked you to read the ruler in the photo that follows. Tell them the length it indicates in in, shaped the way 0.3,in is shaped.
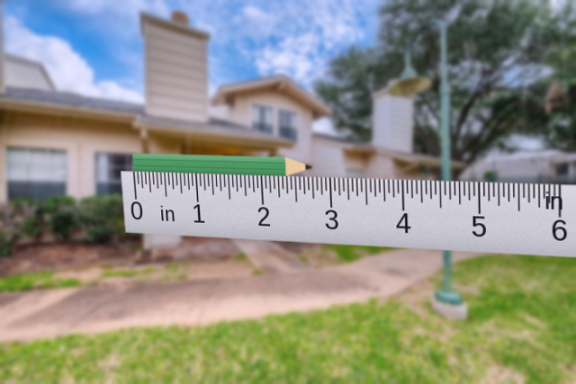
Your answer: 2.75,in
